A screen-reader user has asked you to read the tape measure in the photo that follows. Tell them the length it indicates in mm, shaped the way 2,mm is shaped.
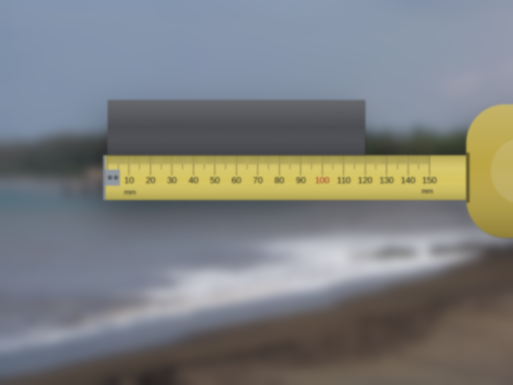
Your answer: 120,mm
